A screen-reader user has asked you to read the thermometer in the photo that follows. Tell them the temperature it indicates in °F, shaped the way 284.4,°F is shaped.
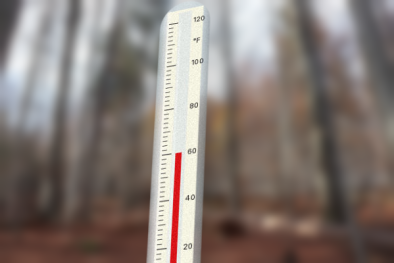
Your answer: 60,°F
